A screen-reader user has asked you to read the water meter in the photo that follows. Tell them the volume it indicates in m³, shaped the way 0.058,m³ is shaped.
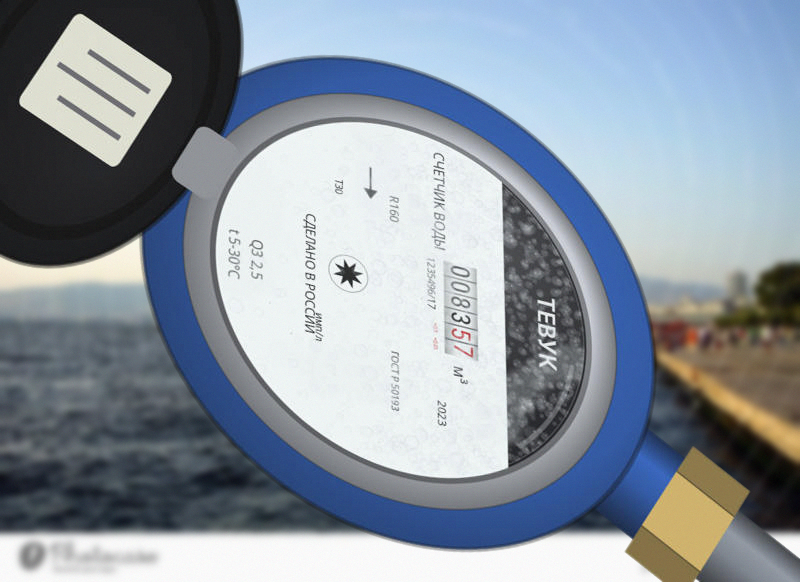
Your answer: 83.57,m³
